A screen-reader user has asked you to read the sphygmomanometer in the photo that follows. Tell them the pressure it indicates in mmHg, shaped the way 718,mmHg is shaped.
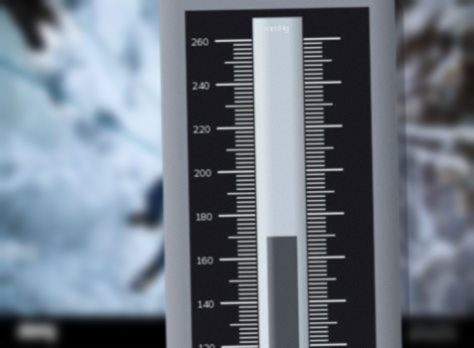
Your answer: 170,mmHg
